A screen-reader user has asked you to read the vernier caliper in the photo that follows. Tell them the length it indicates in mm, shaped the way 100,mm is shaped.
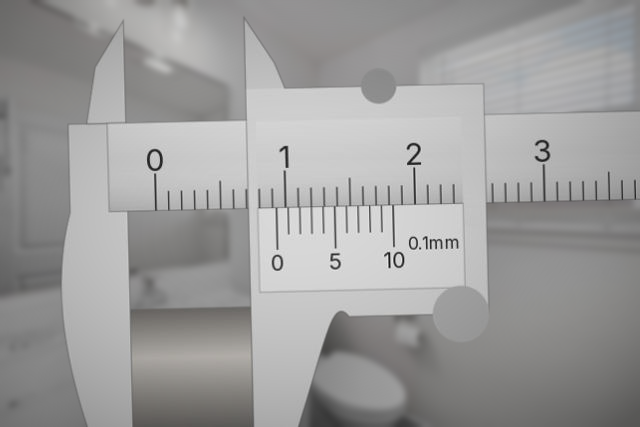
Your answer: 9.3,mm
